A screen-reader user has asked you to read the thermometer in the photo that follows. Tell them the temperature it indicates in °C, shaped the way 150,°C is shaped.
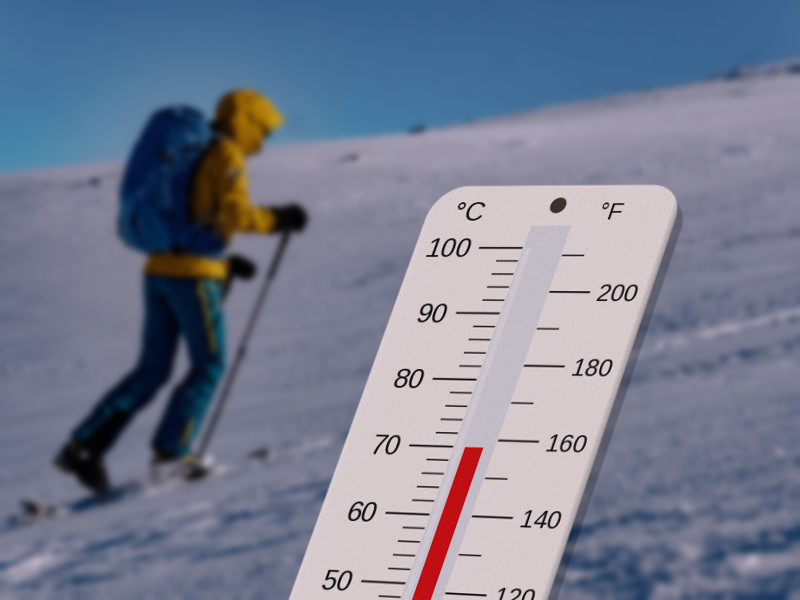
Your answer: 70,°C
